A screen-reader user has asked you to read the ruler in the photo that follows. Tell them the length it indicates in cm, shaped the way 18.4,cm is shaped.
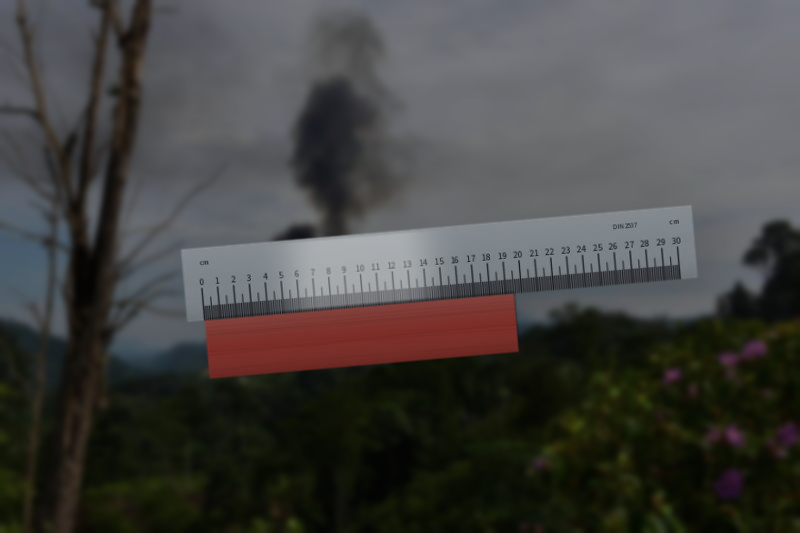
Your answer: 19.5,cm
